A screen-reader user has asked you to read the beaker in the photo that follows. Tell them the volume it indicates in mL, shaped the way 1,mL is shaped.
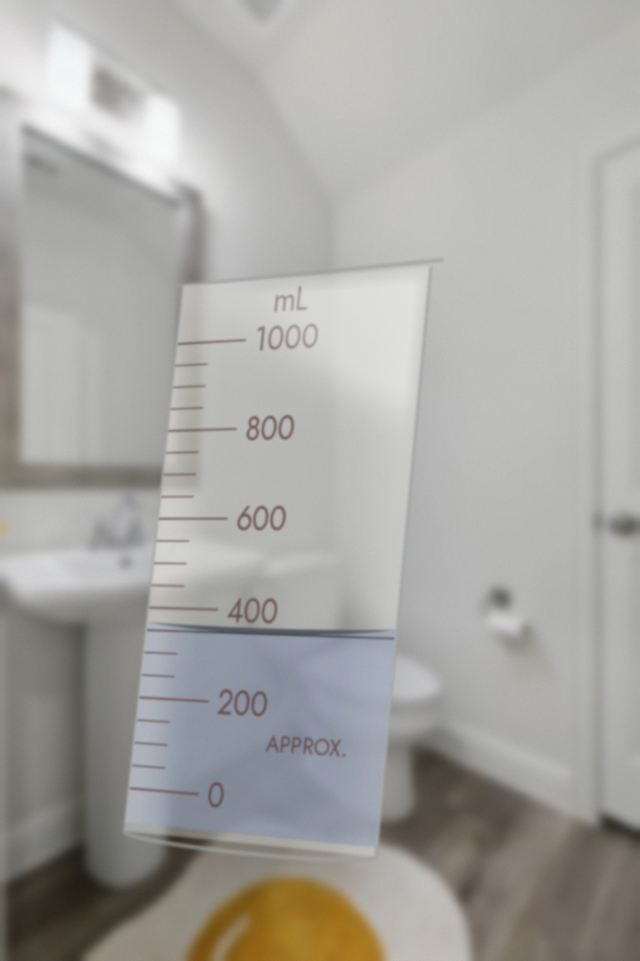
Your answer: 350,mL
